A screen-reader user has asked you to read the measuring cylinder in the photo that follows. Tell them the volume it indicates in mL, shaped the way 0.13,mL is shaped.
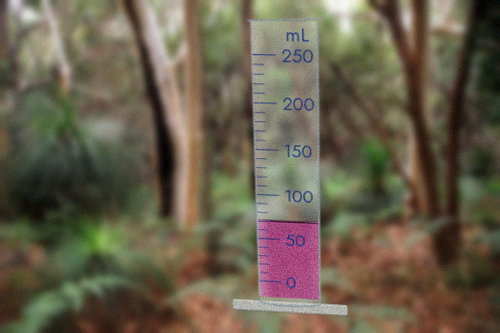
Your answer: 70,mL
